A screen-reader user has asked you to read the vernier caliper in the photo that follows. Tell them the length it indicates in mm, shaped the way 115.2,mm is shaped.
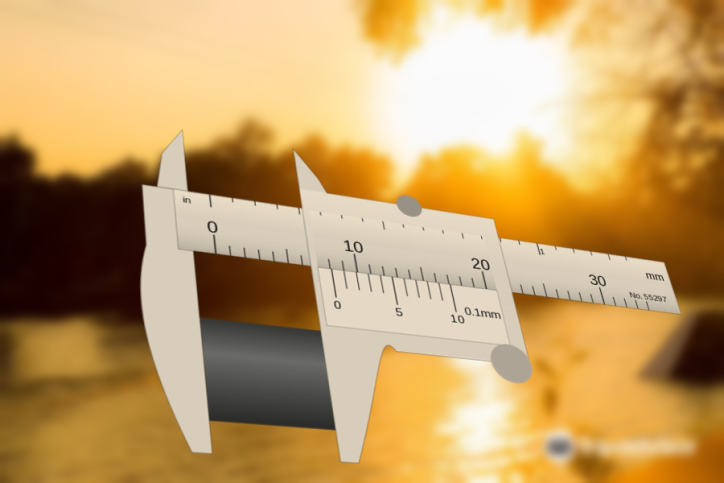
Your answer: 8.1,mm
